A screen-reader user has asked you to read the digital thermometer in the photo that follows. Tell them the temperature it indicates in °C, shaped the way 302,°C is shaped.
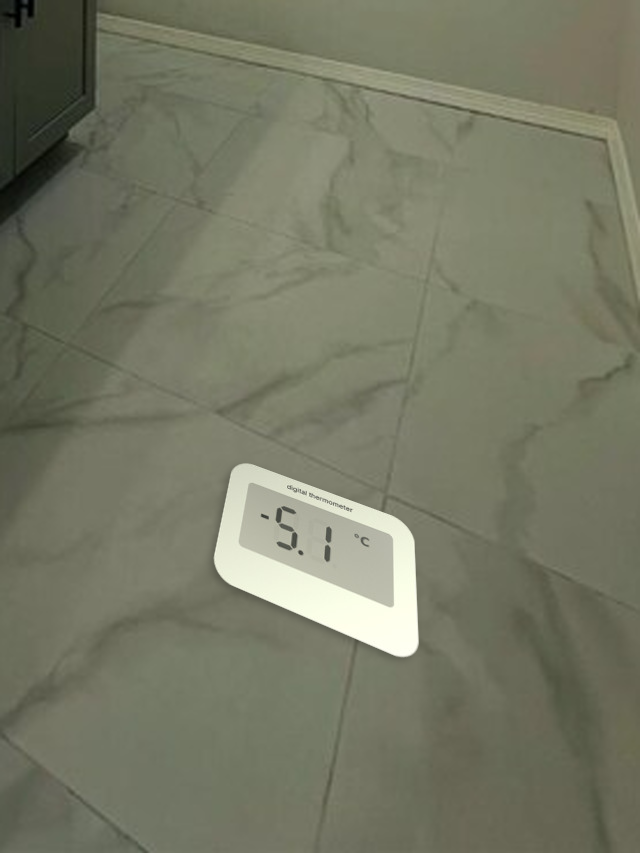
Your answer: -5.1,°C
